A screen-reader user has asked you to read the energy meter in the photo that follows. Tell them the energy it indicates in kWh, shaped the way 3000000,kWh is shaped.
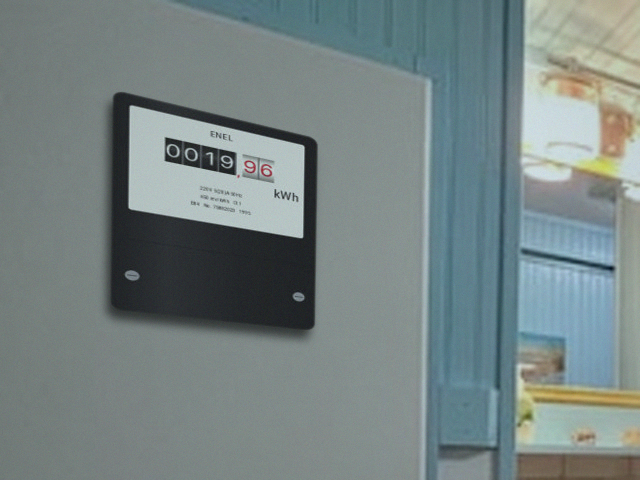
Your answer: 19.96,kWh
